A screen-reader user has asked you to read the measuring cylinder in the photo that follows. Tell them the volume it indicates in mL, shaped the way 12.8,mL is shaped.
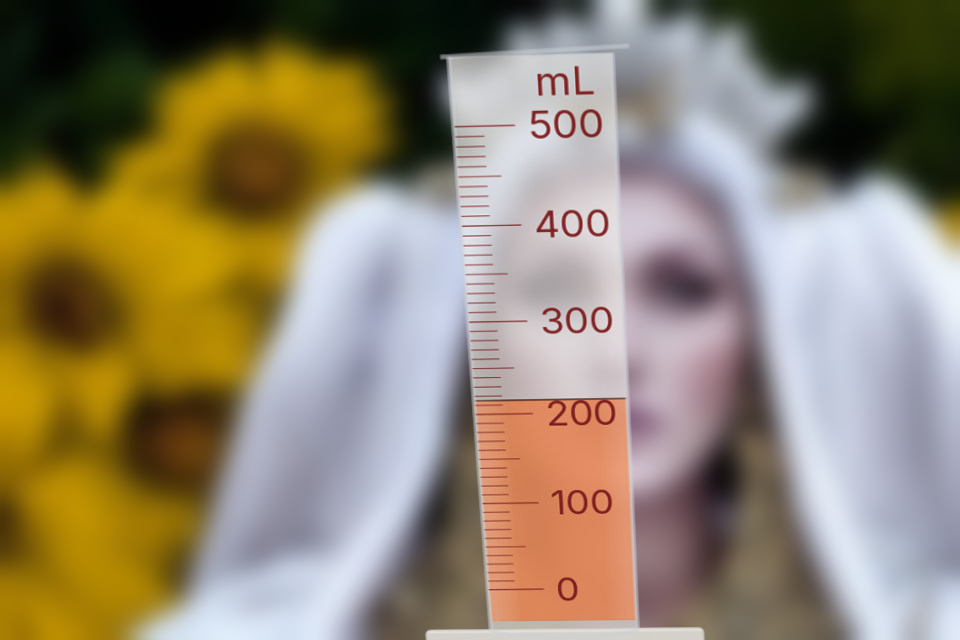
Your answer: 215,mL
